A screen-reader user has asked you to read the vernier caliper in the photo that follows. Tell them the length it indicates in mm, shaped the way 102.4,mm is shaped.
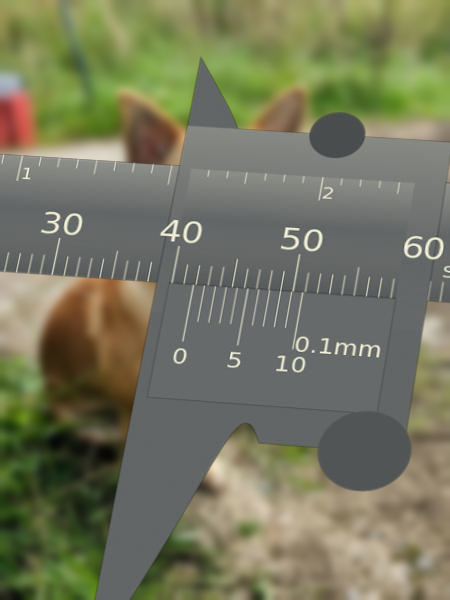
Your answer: 41.8,mm
